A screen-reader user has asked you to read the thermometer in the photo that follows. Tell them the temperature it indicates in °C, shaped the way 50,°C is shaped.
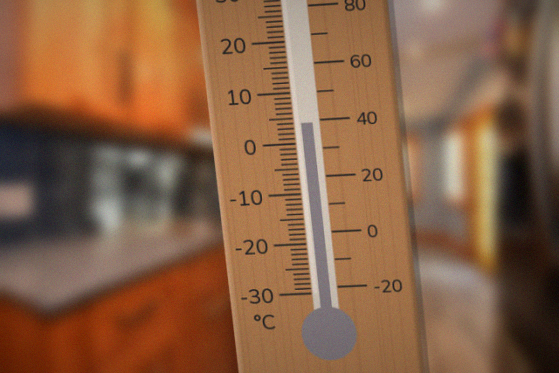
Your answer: 4,°C
